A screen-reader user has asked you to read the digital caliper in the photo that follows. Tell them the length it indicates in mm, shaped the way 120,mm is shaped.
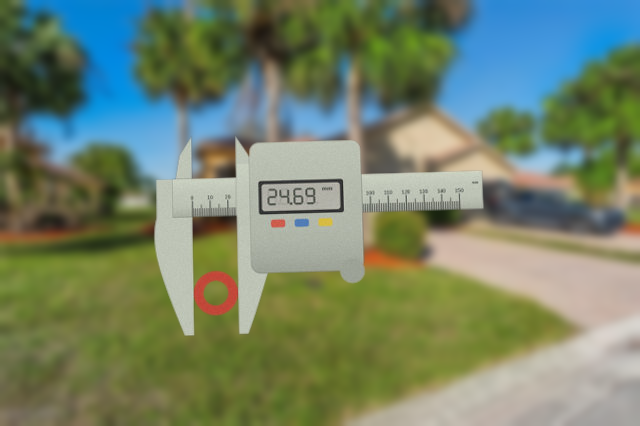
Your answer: 24.69,mm
